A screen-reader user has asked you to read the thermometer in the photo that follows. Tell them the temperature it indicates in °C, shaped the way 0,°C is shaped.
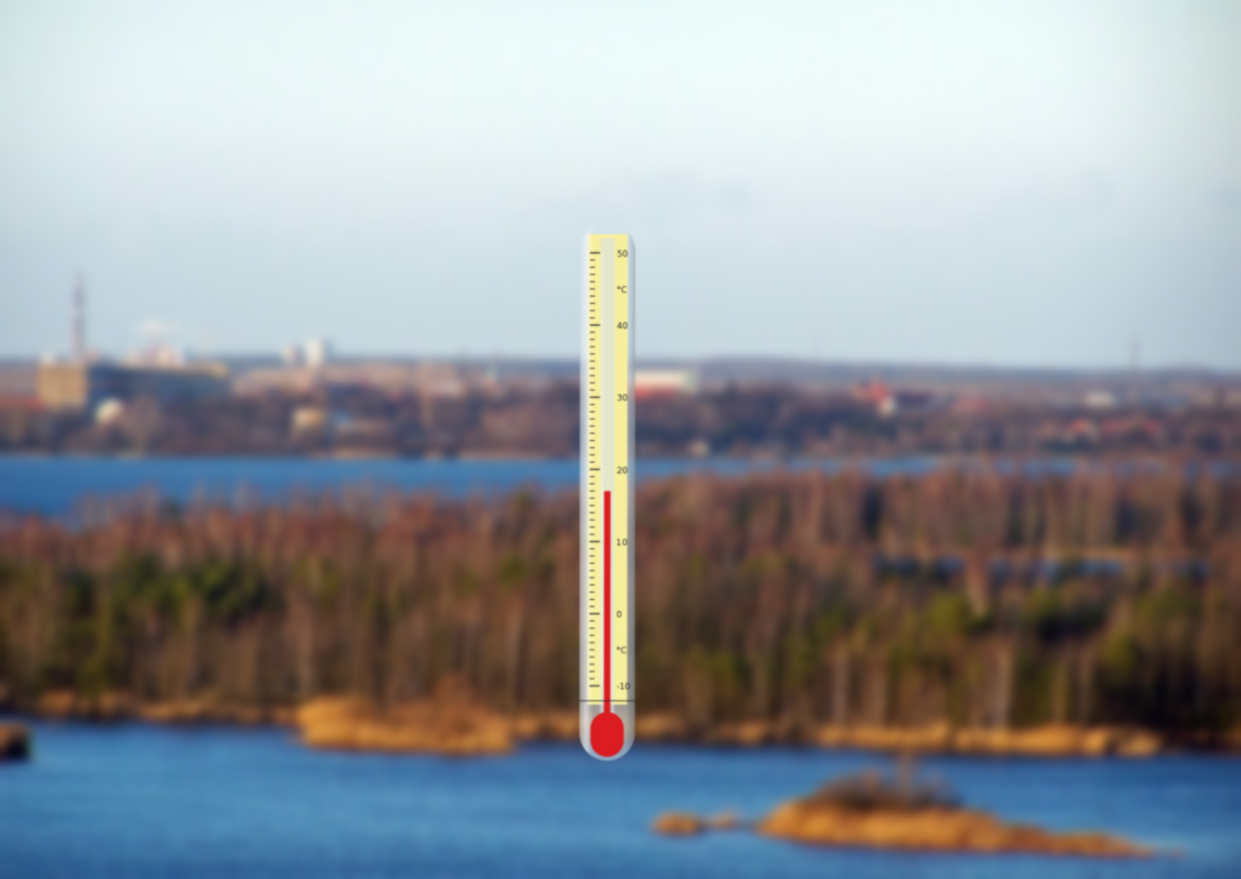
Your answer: 17,°C
